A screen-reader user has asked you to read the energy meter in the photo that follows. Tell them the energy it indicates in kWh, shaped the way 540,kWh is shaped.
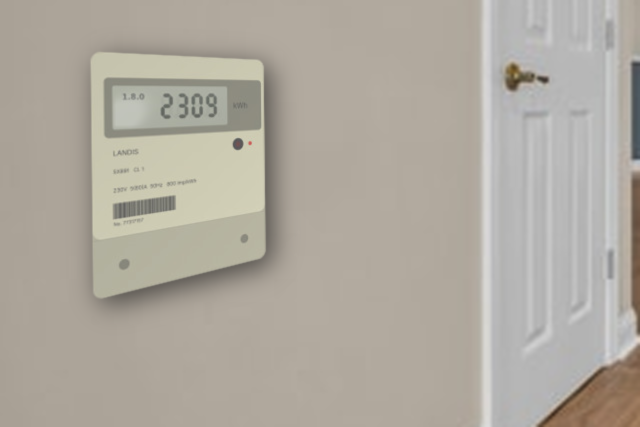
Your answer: 2309,kWh
